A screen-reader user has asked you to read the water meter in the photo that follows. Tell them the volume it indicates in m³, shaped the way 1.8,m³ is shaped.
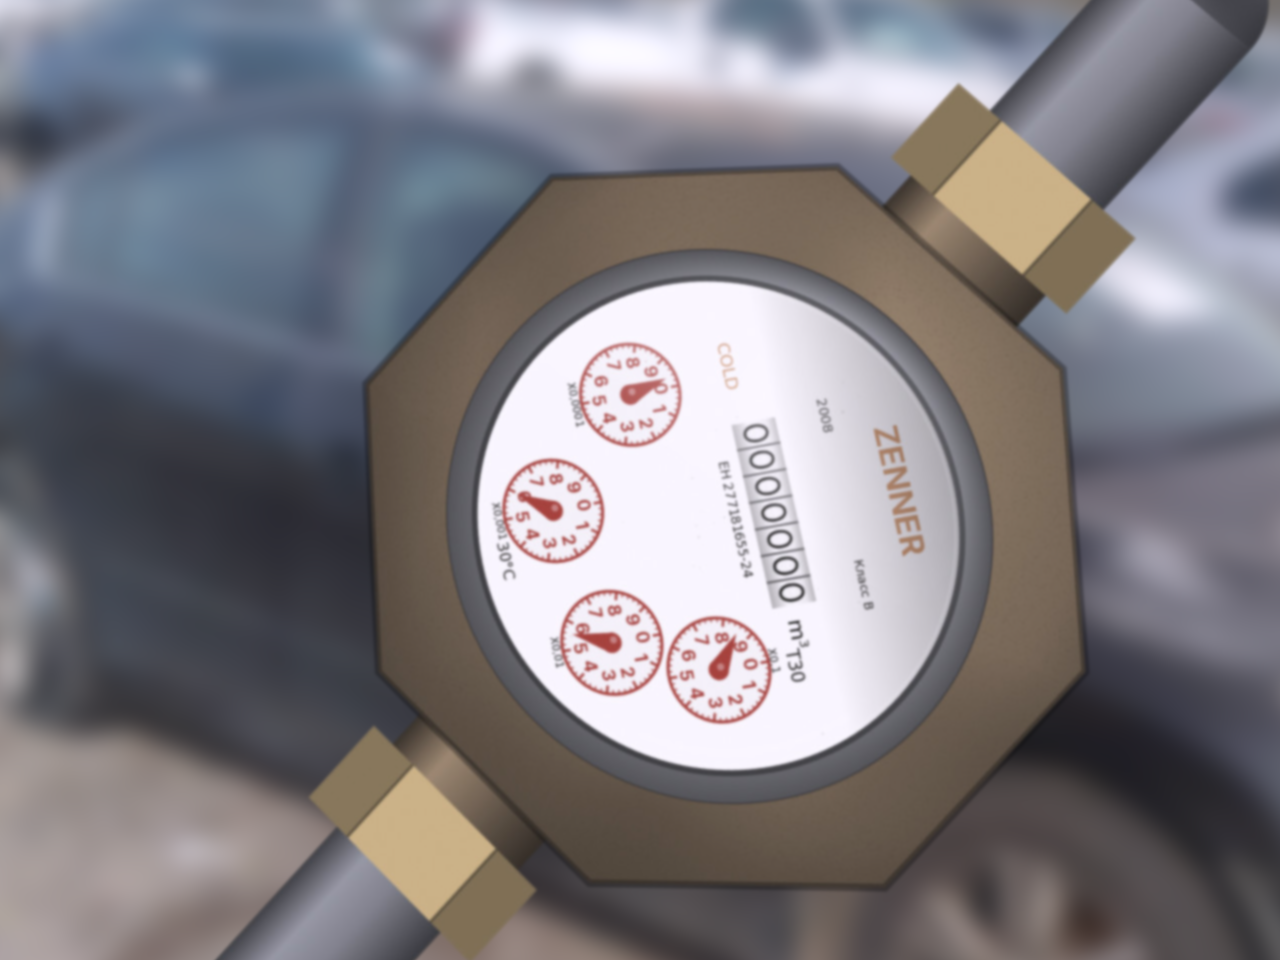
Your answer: 0.8559,m³
